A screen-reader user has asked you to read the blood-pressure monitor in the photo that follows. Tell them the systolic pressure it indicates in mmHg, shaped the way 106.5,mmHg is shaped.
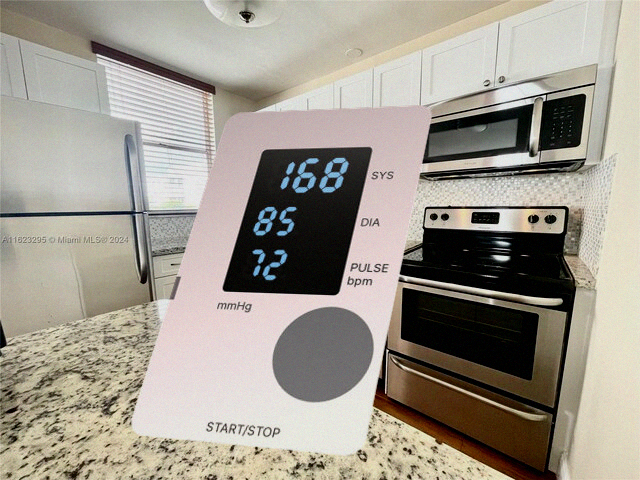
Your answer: 168,mmHg
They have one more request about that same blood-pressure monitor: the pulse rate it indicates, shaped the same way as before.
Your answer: 72,bpm
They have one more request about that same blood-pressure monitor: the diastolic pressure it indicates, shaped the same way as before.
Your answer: 85,mmHg
